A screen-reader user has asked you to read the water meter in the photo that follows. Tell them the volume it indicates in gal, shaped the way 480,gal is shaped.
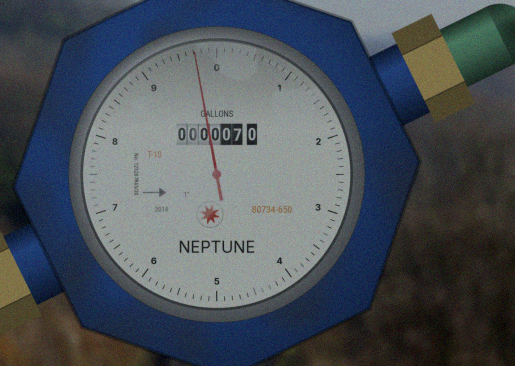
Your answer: 69.7,gal
